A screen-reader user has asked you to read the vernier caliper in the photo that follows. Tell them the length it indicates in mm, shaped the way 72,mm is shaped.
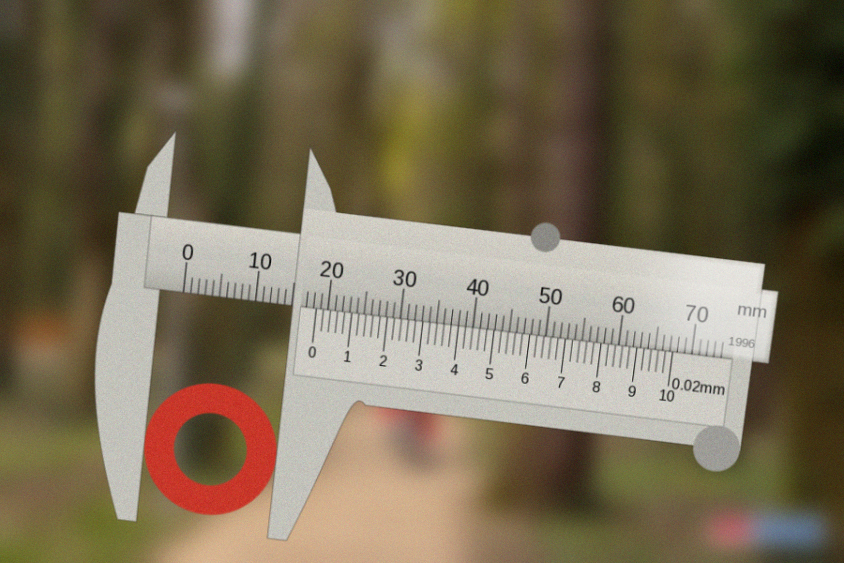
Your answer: 18.4,mm
